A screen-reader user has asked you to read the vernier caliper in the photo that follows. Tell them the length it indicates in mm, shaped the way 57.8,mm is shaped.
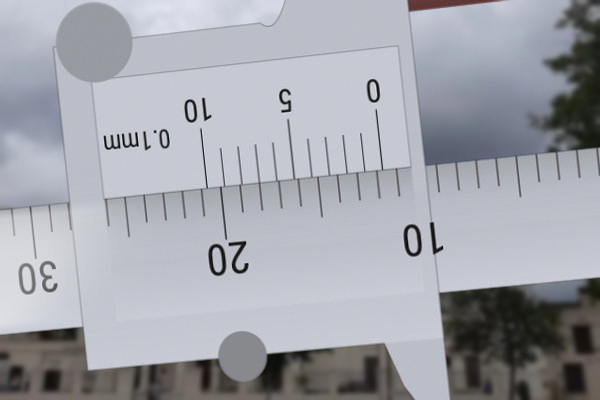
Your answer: 11.7,mm
